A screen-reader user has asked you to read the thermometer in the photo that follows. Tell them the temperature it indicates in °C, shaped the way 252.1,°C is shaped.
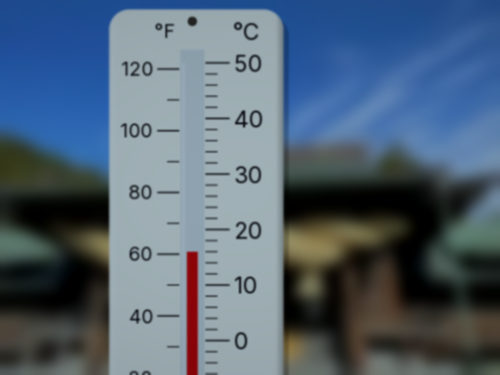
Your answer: 16,°C
